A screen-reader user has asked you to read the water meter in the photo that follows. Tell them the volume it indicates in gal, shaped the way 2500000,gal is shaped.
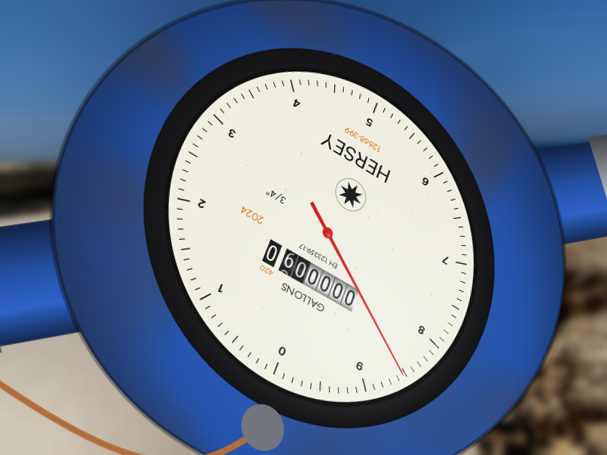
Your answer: 88.5,gal
